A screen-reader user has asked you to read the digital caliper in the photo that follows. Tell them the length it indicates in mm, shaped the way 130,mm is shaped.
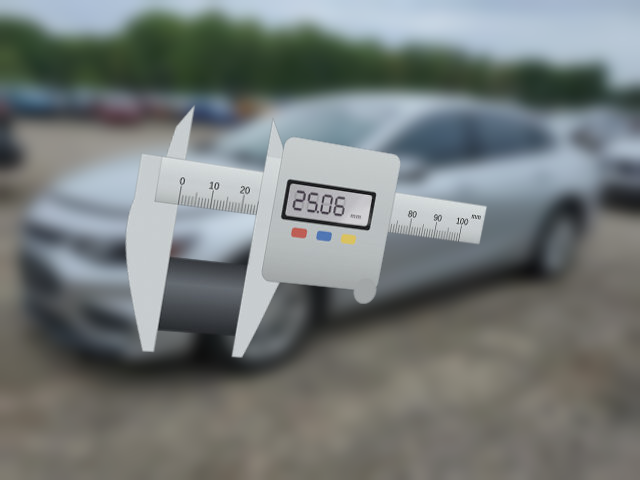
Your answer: 25.06,mm
